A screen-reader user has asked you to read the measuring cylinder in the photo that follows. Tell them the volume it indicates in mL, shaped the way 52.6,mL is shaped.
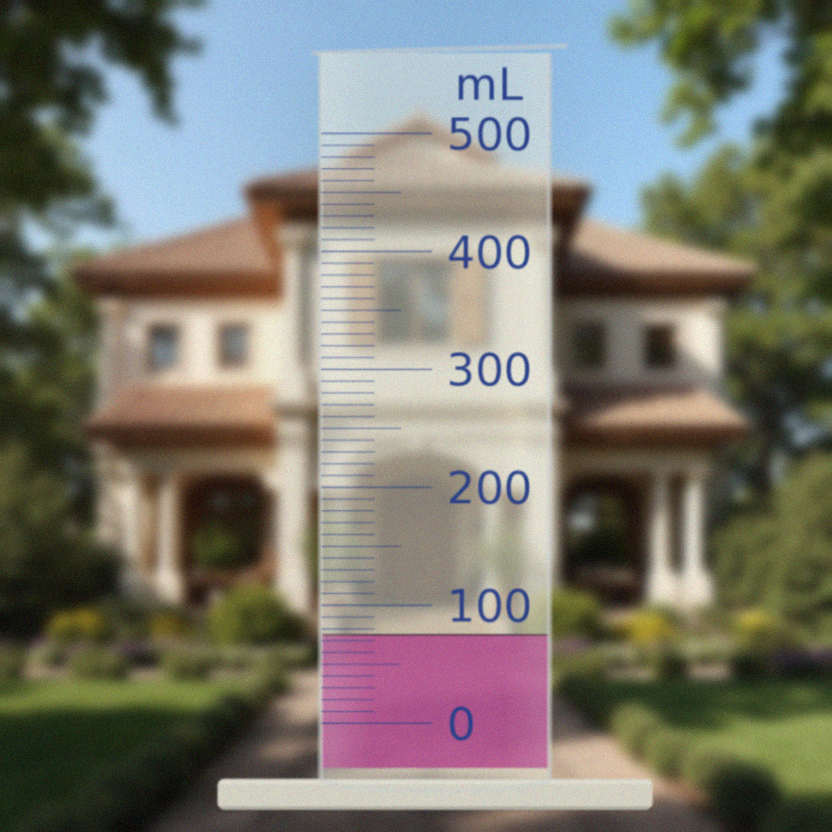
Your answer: 75,mL
